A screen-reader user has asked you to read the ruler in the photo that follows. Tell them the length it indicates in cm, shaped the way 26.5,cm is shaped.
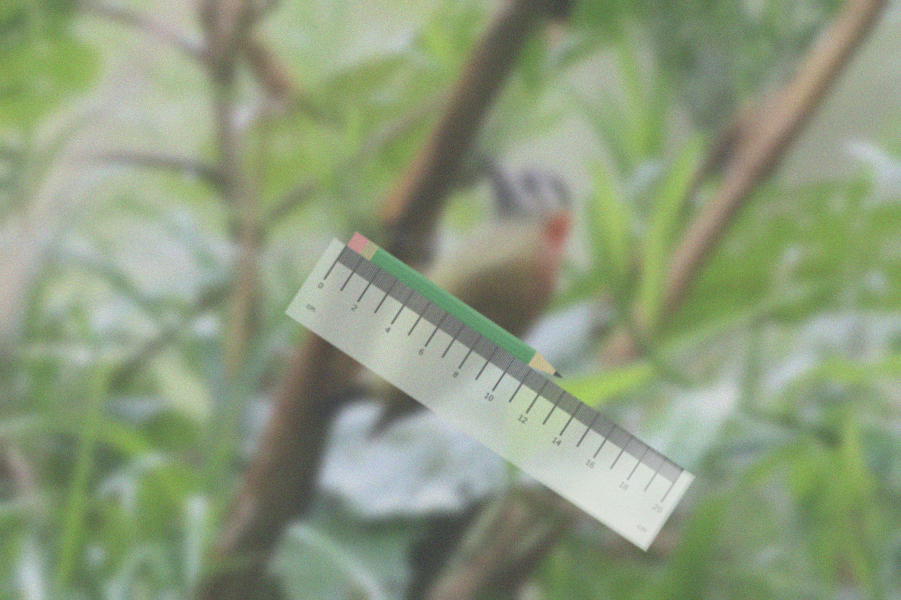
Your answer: 12.5,cm
